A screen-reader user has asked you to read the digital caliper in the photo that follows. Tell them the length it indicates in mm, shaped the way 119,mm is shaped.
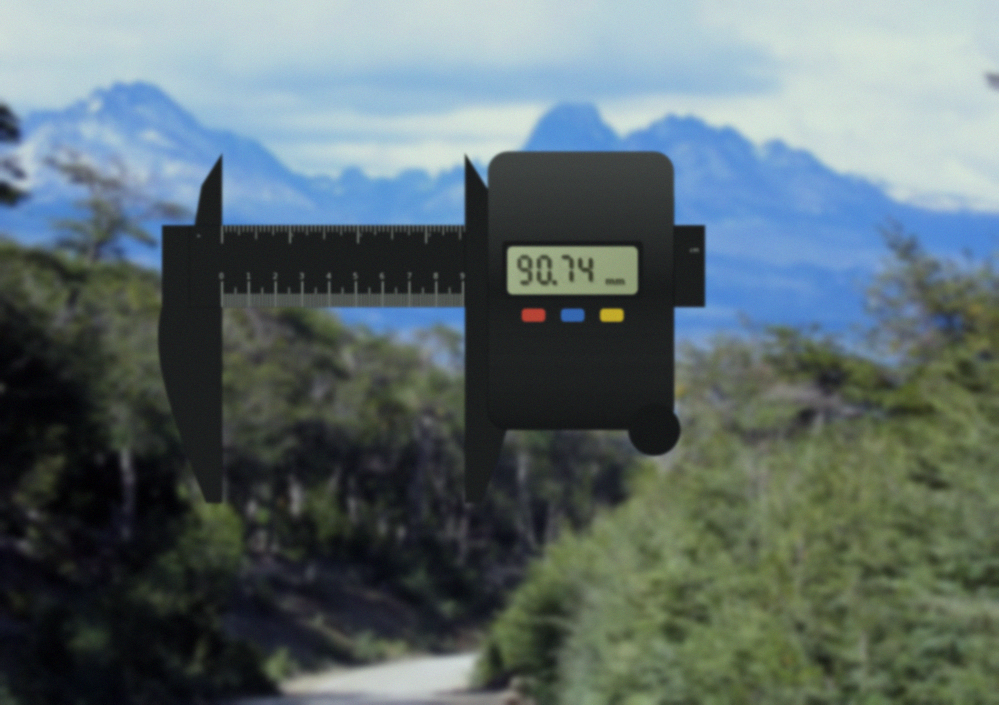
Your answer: 90.74,mm
